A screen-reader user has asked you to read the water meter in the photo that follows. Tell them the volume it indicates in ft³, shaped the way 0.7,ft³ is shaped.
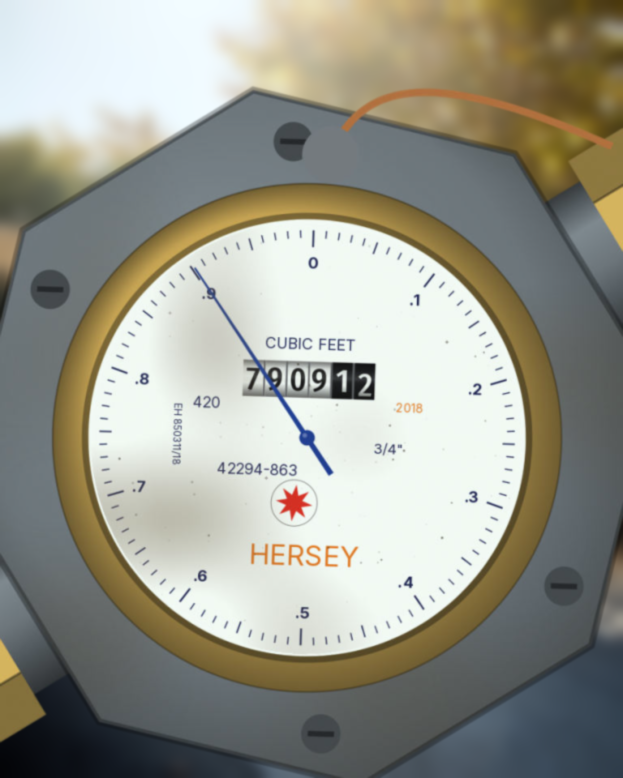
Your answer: 790911.90,ft³
